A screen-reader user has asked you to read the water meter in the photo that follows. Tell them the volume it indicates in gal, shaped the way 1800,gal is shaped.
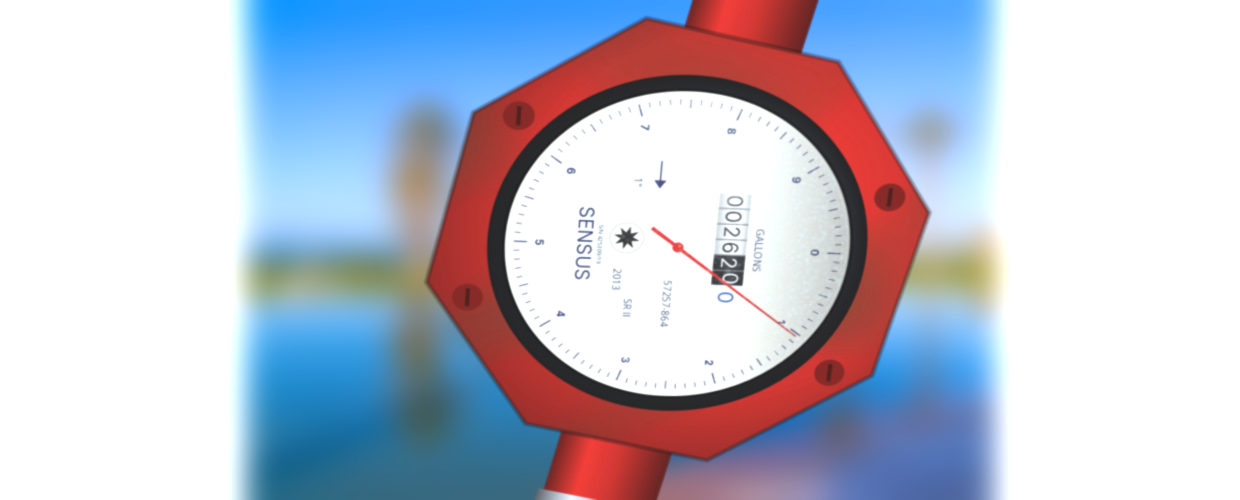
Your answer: 26201.0,gal
